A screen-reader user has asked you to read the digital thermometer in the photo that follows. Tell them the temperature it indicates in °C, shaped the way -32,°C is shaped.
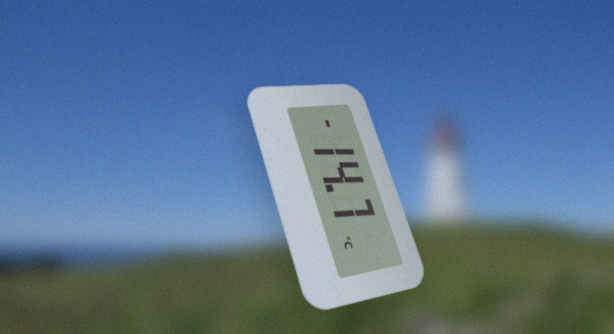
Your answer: -14.7,°C
